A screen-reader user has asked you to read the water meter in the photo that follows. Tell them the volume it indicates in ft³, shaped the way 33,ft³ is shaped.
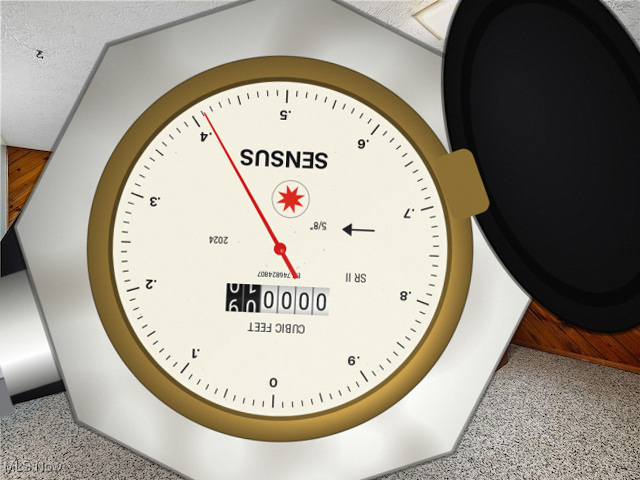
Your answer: 9.41,ft³
